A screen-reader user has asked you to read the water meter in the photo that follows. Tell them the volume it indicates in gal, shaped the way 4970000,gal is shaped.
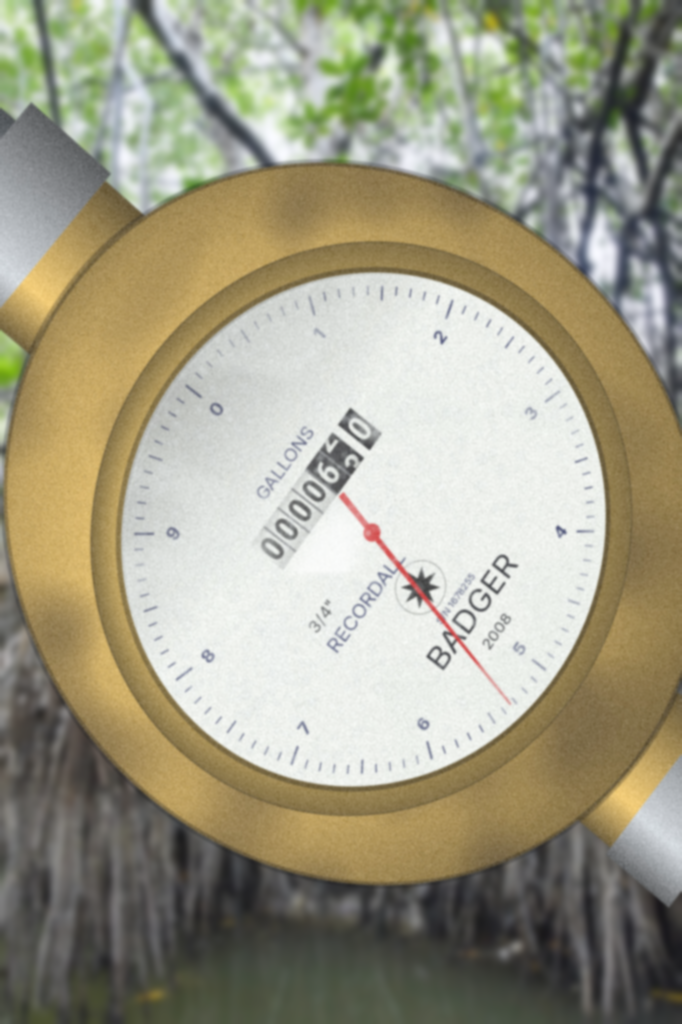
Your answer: 625.3,gal
